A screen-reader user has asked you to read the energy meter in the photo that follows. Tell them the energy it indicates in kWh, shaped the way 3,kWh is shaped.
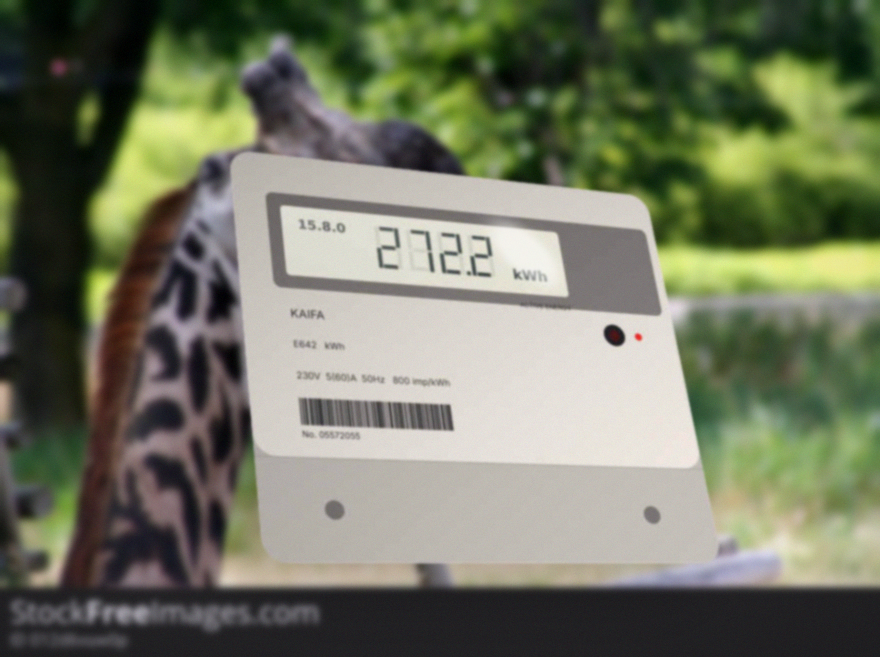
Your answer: 272.2,kWh
